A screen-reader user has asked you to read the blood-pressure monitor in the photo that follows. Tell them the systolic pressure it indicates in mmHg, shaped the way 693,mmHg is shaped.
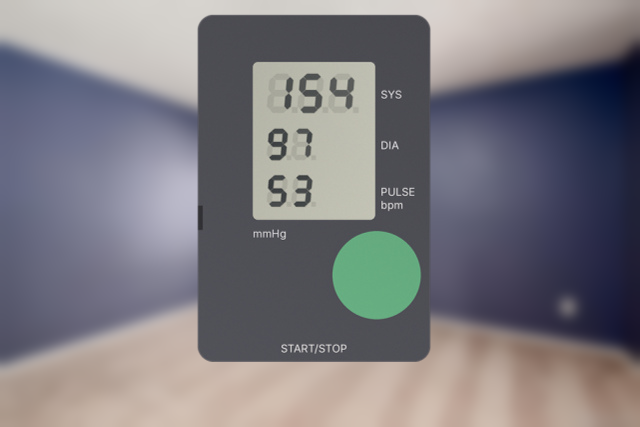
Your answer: 154,mmHg
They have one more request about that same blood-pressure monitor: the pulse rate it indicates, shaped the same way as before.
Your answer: 53,bpm
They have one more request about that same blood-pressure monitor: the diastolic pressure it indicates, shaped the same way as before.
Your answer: 97,mmHg
